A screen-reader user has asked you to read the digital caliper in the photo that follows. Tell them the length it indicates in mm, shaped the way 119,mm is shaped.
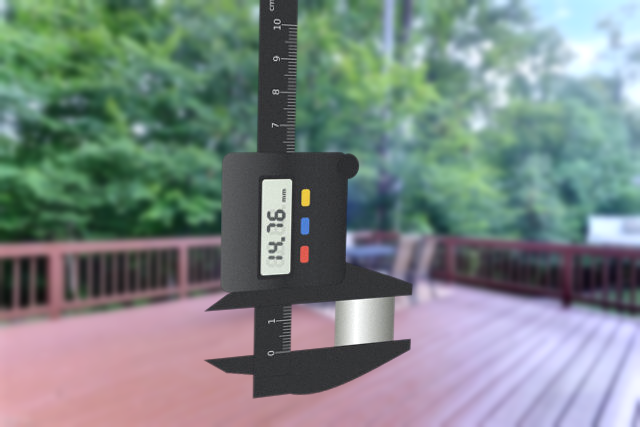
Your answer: 14.76,mm
